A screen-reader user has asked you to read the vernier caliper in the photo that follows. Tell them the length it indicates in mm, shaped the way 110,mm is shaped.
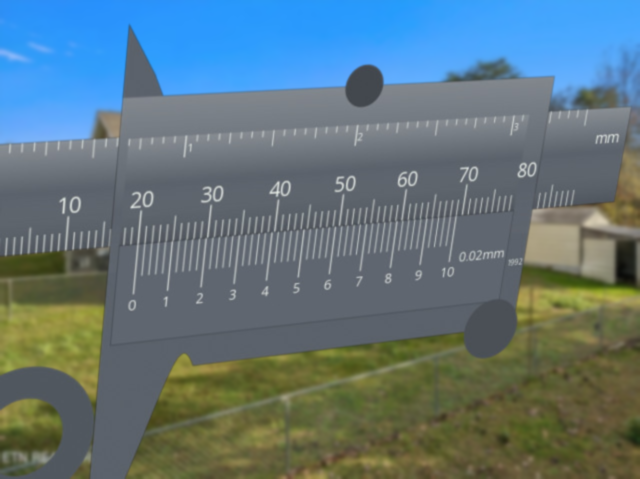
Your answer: 20.0,mm
